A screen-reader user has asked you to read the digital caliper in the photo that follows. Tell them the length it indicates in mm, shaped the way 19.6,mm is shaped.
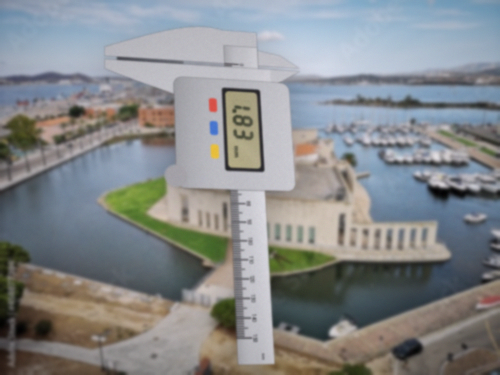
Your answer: 1.83,mm
